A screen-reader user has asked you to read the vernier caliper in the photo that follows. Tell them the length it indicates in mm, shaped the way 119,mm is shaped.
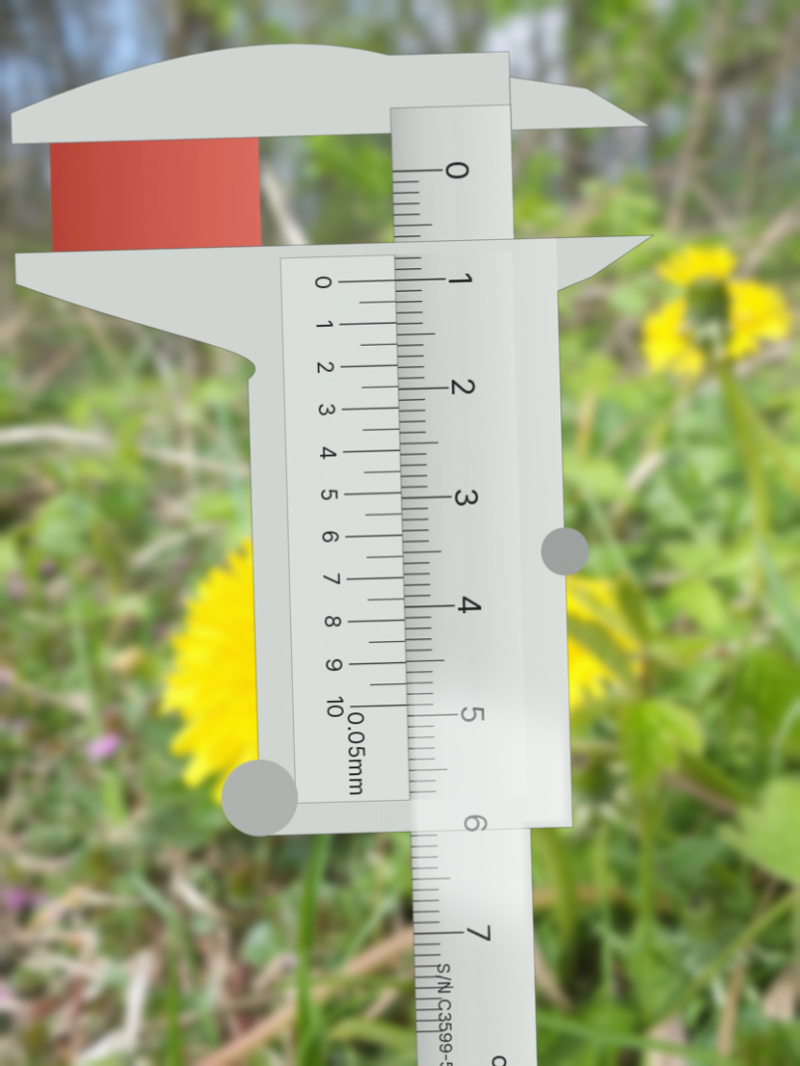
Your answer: 10.0,mm
